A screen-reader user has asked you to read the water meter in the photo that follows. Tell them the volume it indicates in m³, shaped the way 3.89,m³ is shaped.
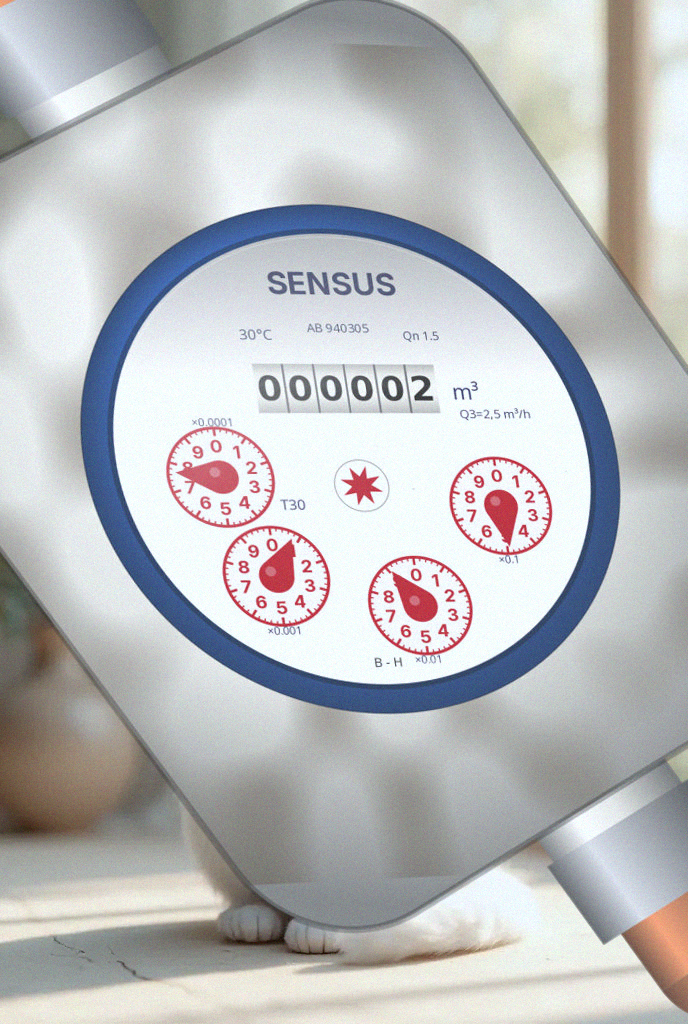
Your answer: 2.4907,m³
